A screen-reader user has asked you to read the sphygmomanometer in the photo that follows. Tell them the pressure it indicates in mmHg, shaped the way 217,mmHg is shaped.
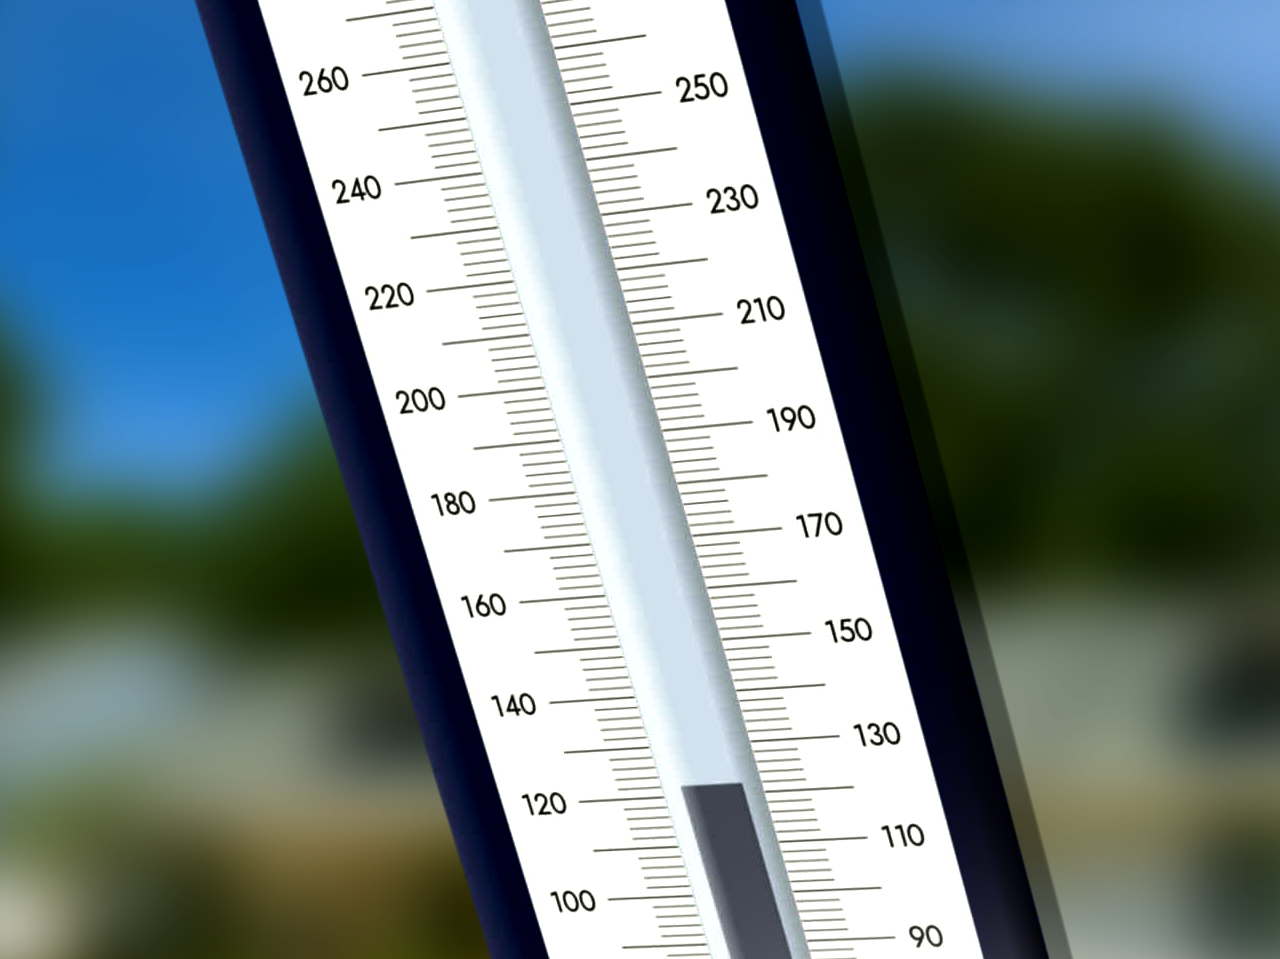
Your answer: 122,mmHg
